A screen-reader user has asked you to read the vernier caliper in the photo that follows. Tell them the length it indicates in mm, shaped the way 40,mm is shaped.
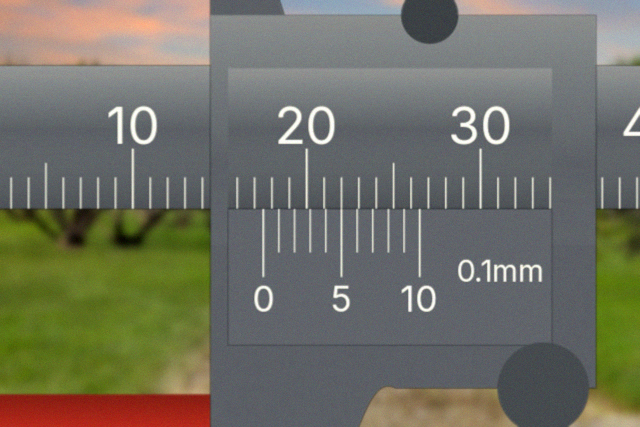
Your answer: 17.5,mm
